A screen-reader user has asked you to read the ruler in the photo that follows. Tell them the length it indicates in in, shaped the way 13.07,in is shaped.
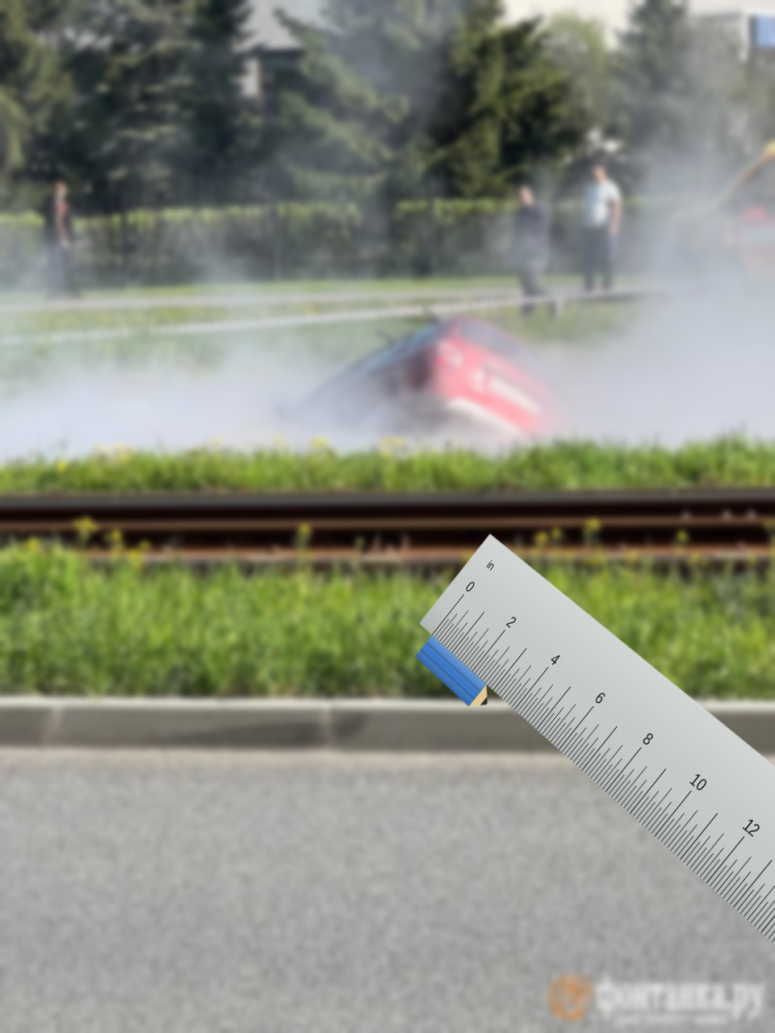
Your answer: 3.125,in
